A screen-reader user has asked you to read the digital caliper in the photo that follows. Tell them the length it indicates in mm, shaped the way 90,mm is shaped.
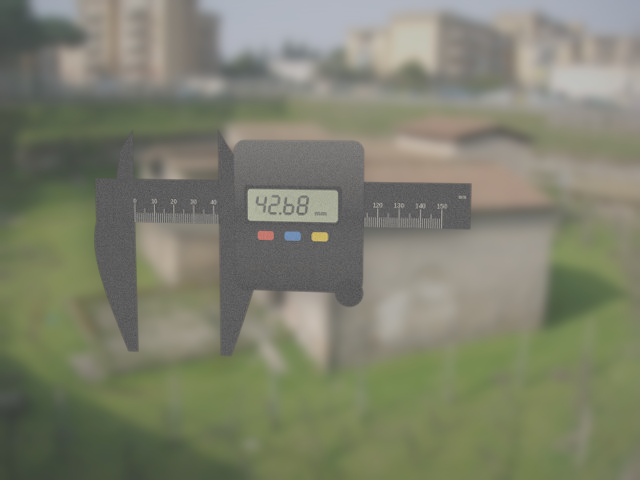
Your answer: 42.68,mm
